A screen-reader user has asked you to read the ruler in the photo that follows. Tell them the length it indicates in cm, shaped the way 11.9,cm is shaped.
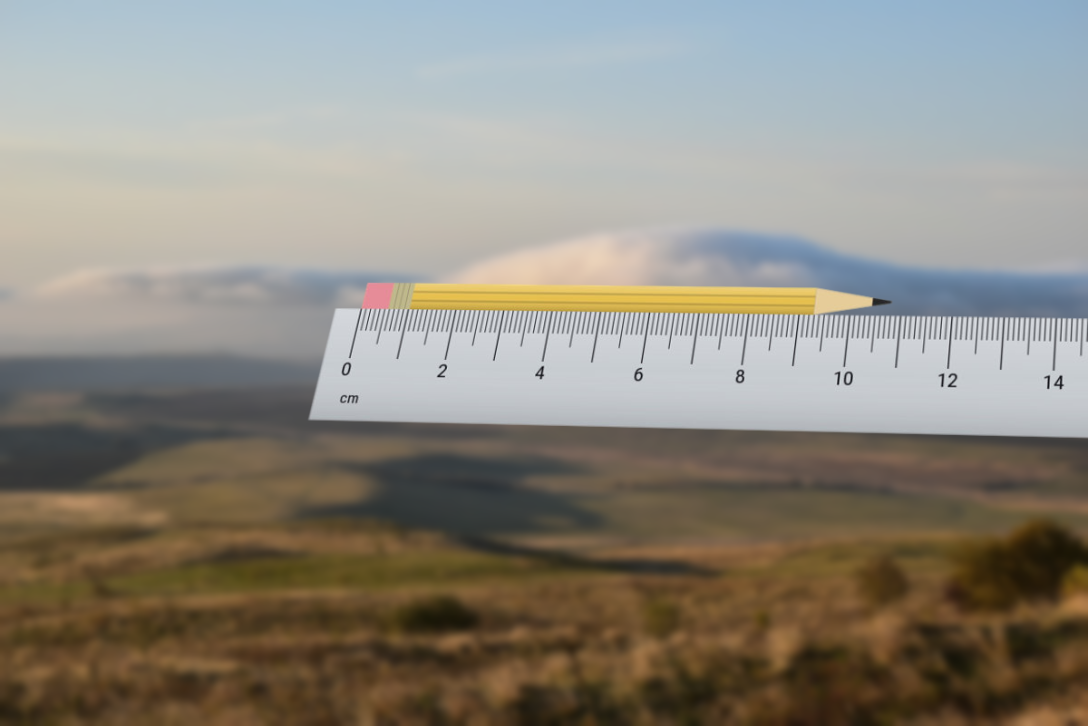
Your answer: 10.8,cm
